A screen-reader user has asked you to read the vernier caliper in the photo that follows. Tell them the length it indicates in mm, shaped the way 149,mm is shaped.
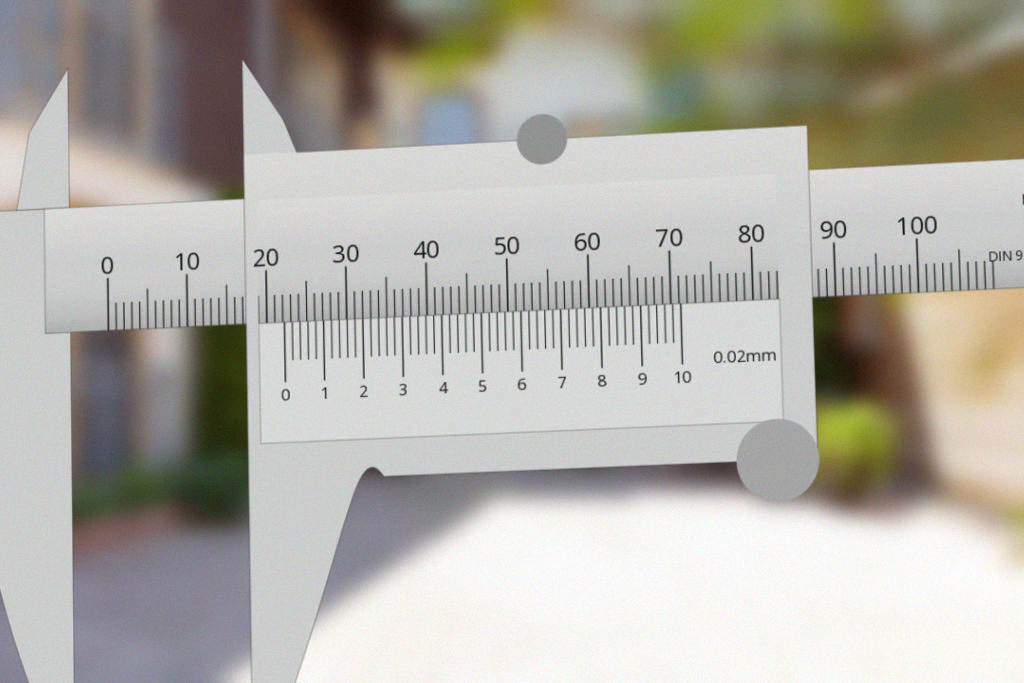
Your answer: 22.2,mm
